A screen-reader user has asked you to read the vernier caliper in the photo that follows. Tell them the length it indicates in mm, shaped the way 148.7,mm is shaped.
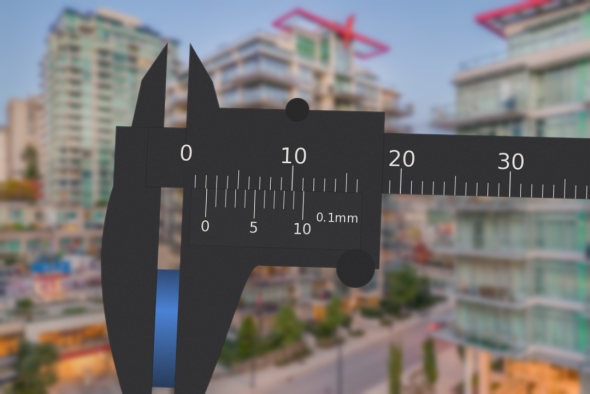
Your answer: 2.1,mm
